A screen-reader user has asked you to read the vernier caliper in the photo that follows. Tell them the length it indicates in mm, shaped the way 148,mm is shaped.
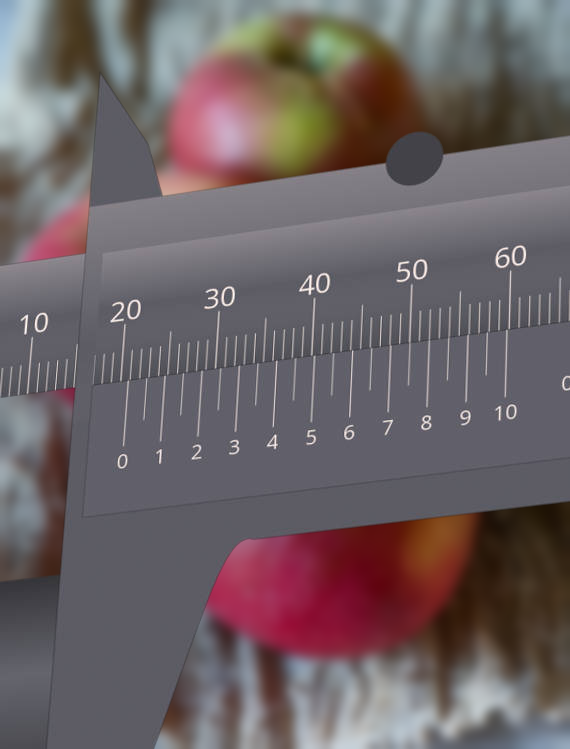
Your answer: 20.8,mm
